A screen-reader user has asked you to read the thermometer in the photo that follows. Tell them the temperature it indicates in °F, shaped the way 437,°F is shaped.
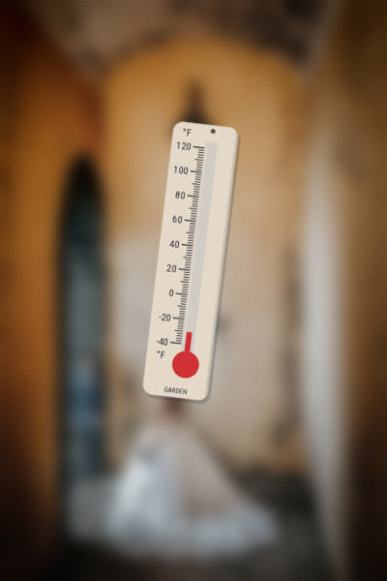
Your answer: -30,°F
